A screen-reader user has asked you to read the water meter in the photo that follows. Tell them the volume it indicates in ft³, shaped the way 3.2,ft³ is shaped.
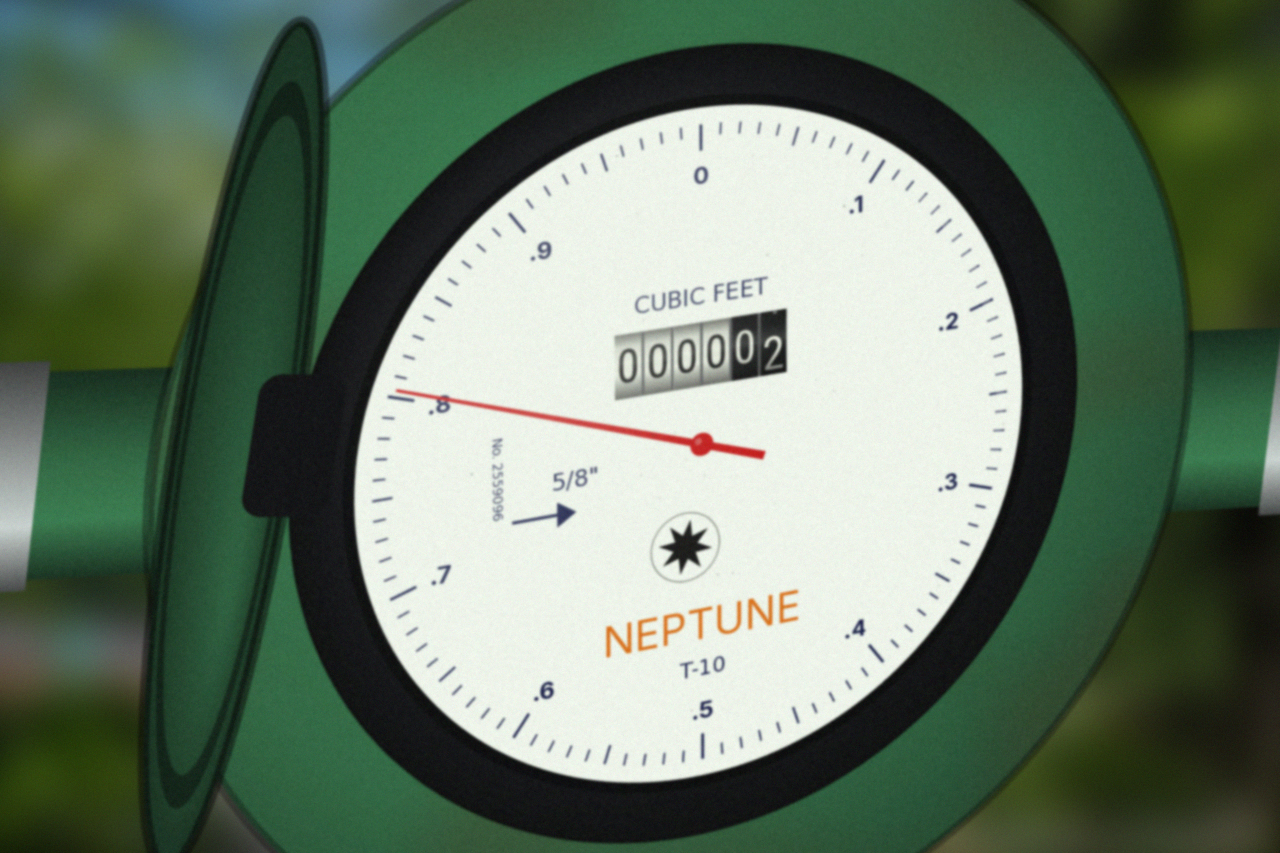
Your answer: 1.80,ft³
